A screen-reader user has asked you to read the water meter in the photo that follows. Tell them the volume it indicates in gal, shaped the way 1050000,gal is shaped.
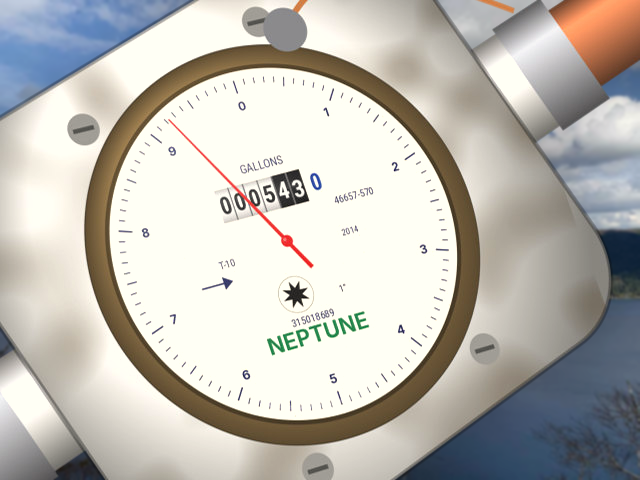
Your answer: 5429.2,gal
